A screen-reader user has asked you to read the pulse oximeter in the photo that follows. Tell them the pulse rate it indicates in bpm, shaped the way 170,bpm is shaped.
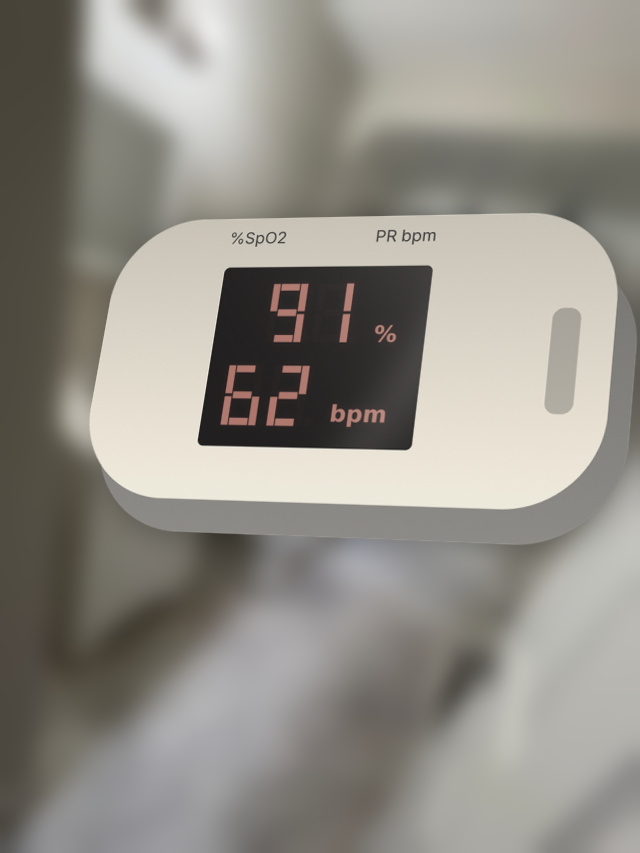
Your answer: 62,bpm
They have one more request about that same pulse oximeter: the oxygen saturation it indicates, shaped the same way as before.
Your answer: 91,%
